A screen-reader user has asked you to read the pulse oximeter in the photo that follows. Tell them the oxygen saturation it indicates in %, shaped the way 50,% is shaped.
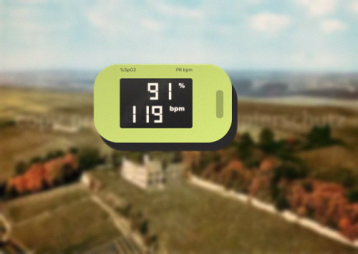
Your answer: 91,%
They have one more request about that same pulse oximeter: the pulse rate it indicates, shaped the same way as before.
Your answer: 119,bpm
